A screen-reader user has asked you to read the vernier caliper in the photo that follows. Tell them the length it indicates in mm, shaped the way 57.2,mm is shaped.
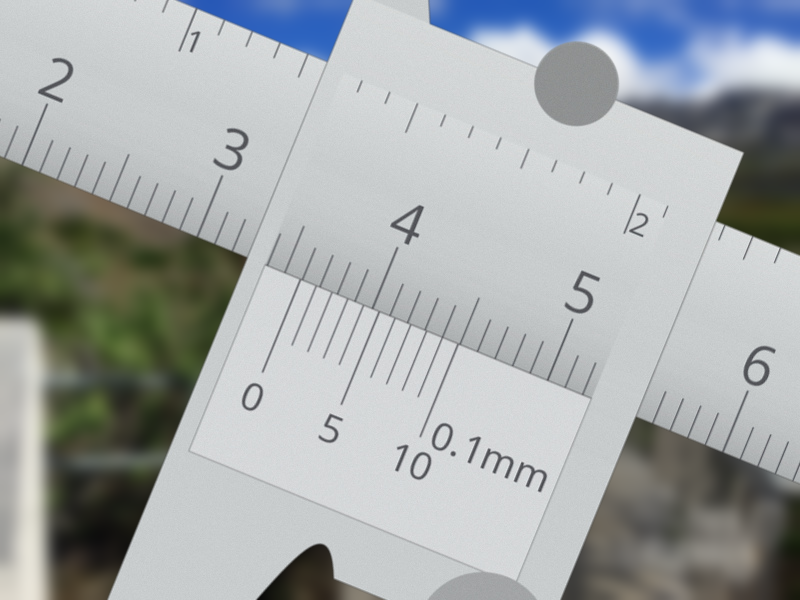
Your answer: 35.9,mm
